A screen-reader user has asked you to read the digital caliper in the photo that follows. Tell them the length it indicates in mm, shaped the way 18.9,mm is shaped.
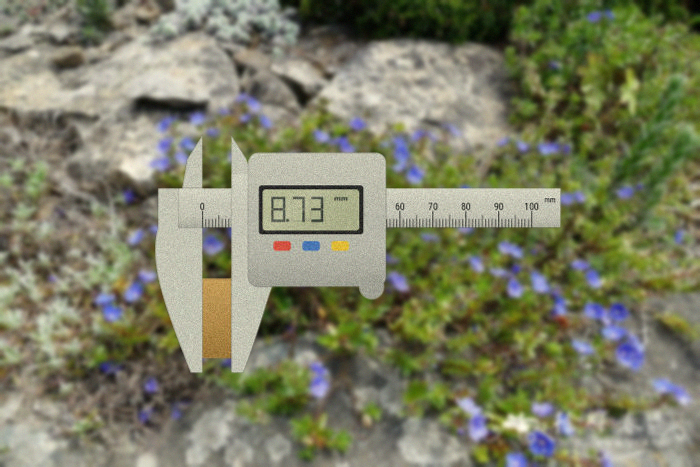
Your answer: 8.73,mm
